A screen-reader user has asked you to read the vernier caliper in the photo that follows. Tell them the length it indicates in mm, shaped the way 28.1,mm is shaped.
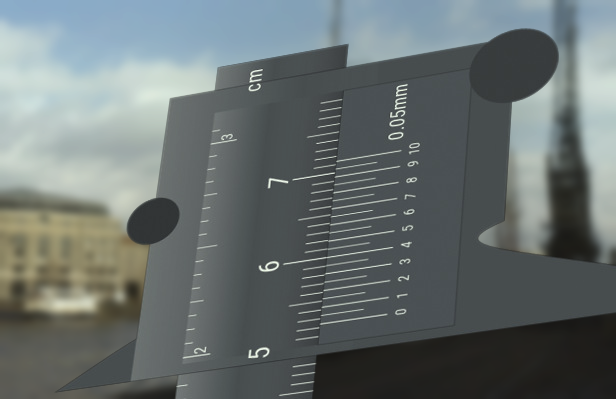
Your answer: 52.4,mm
